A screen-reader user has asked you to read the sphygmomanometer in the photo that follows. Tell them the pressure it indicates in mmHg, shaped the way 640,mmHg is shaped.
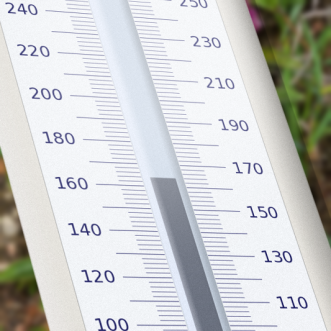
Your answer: 164,mmHg
